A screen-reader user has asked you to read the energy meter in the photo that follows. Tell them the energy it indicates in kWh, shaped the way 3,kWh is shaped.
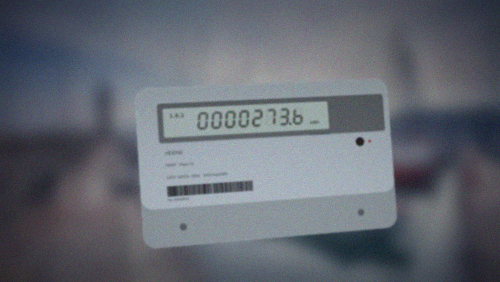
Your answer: 273.6,kWh
